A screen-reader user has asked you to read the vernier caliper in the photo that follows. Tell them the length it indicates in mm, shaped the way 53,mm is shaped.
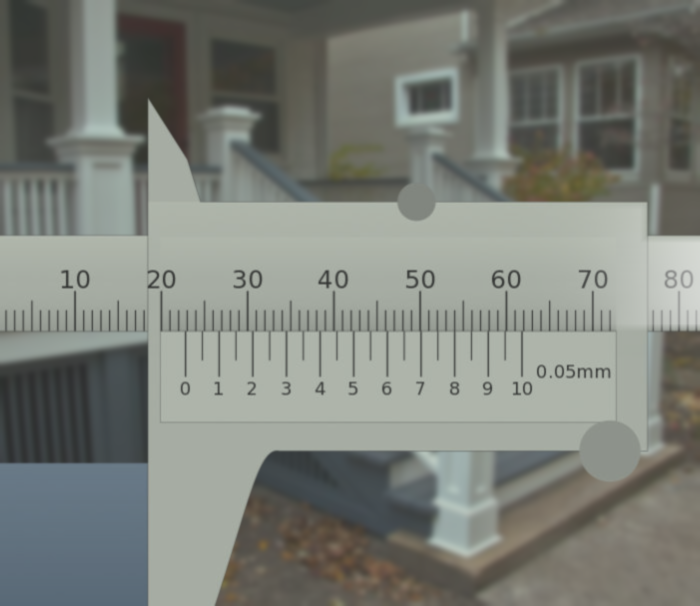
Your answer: 22.8,mm
